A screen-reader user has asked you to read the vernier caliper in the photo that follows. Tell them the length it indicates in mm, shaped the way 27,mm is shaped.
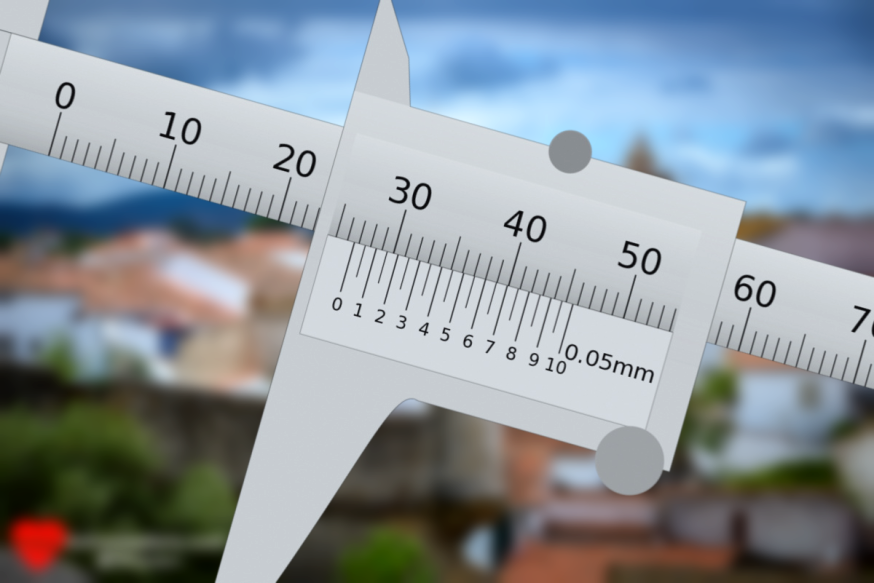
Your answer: 26.6,mm
